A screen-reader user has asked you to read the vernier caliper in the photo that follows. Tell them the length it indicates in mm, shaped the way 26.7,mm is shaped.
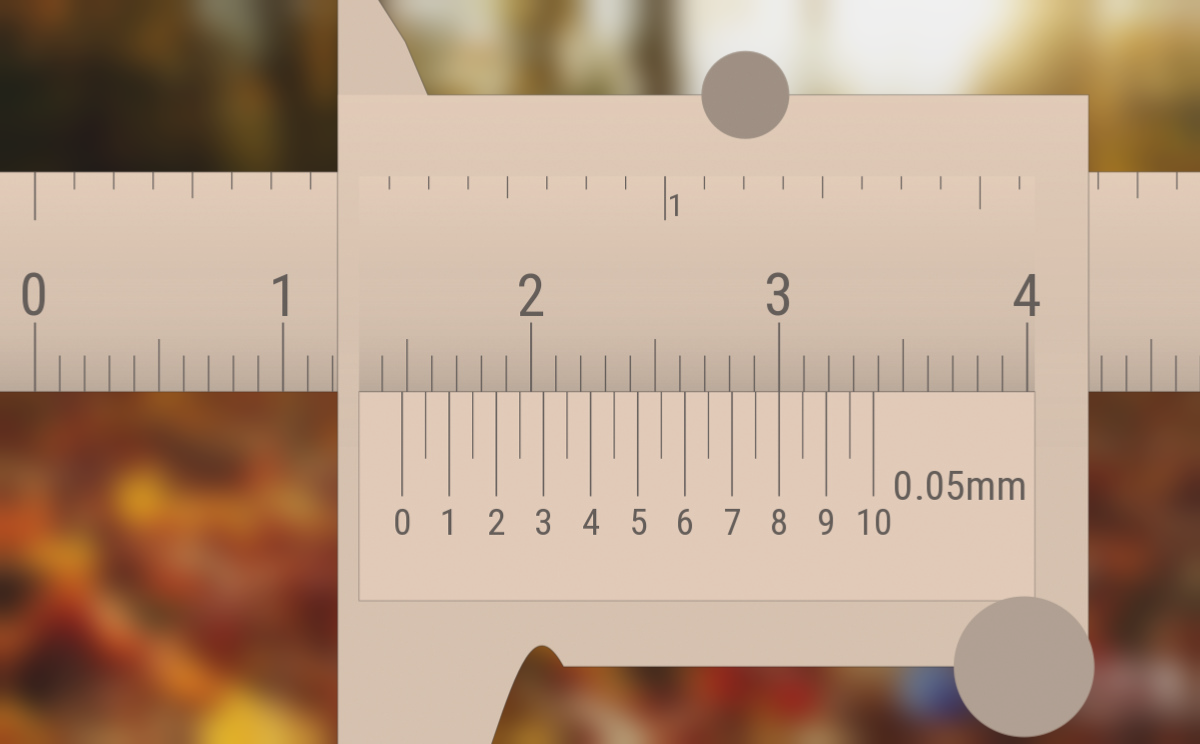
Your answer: 14.80,mm
